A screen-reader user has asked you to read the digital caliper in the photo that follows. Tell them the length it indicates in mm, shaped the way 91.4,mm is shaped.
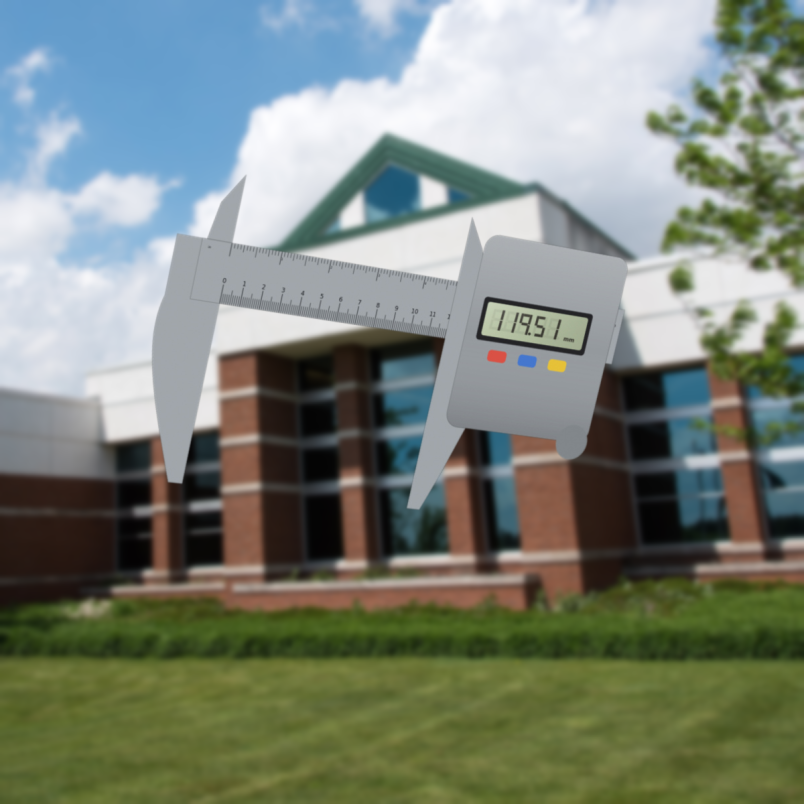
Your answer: 119.51,mm
